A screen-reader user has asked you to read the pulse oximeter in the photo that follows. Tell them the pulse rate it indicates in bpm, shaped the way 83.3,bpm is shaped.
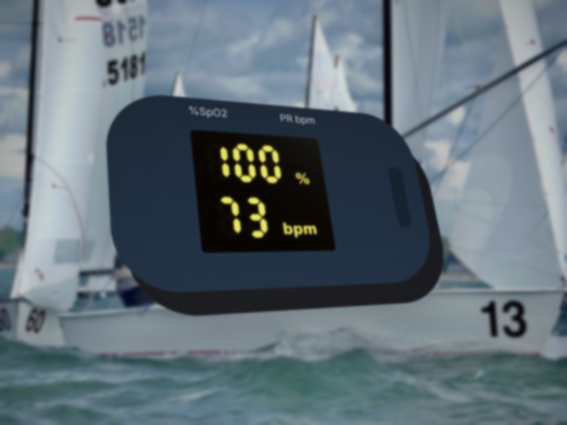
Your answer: 73,bpm
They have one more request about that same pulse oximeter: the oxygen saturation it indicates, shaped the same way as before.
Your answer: 100,%
